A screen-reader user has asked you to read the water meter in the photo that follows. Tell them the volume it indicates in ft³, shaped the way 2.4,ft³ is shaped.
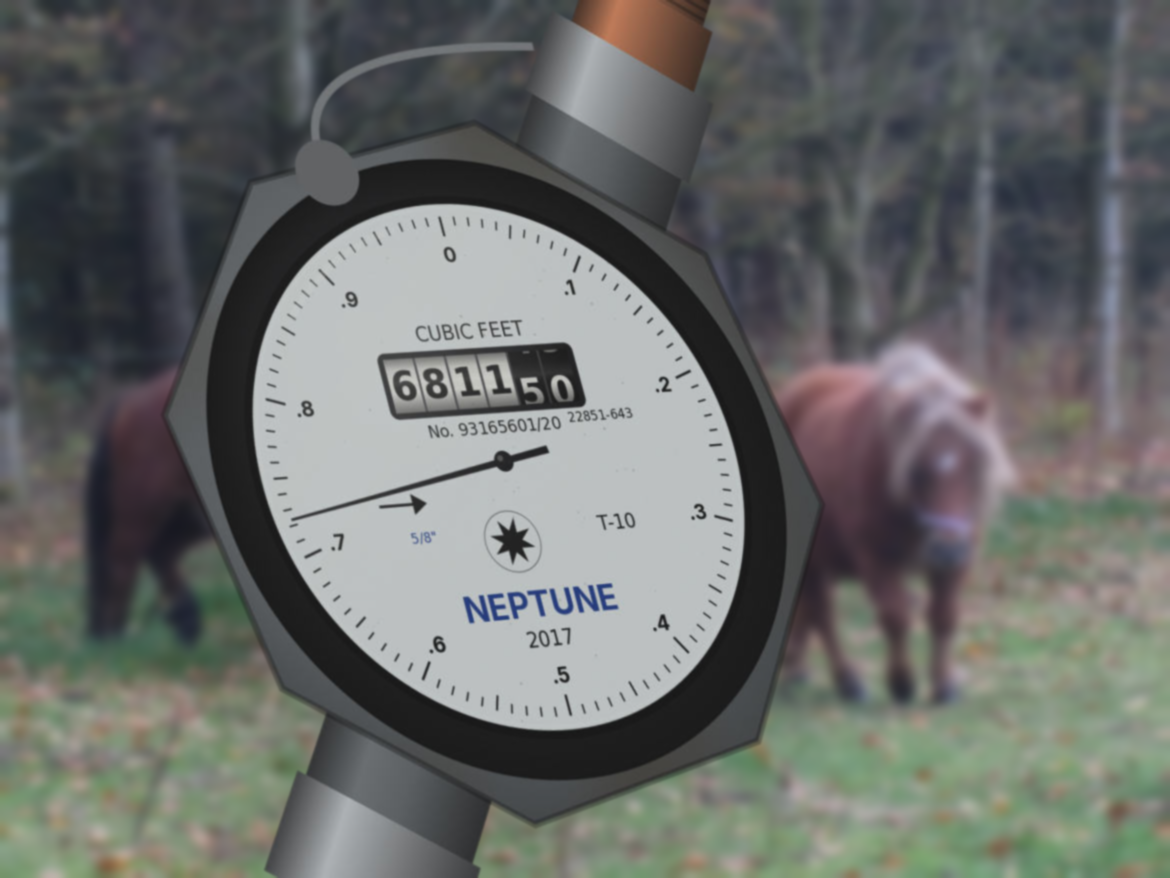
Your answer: 681149.72,ft³
